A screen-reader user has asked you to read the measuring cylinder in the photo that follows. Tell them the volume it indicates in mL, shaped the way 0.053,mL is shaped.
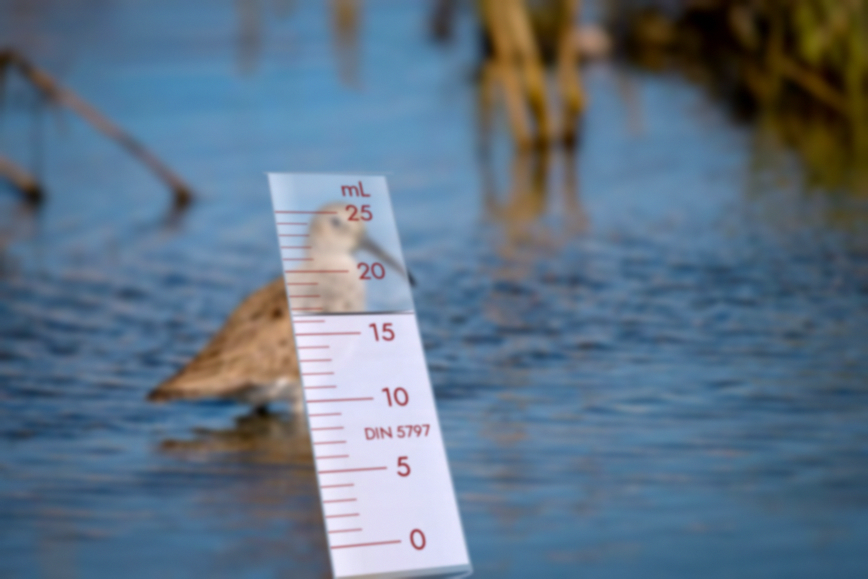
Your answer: 16.5,mL
